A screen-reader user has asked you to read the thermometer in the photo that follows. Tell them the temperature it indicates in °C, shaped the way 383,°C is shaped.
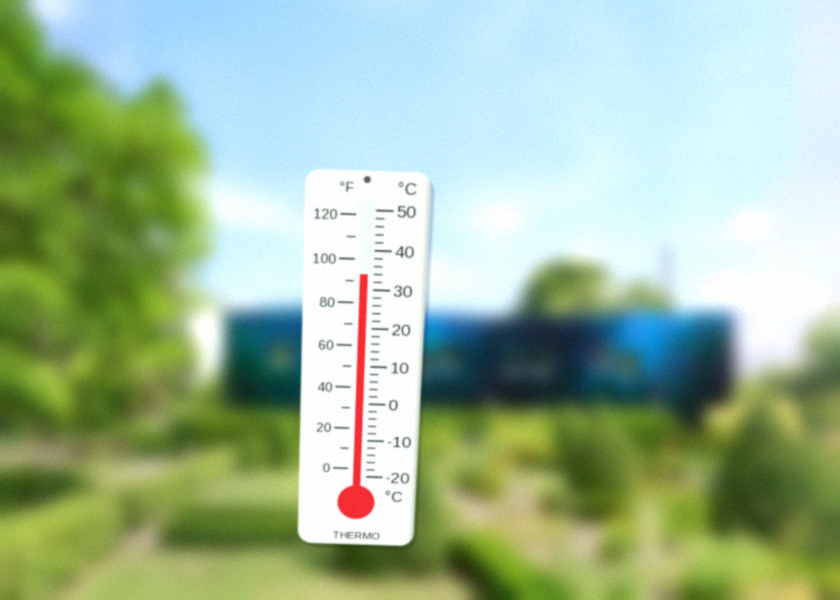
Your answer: 34,°C
